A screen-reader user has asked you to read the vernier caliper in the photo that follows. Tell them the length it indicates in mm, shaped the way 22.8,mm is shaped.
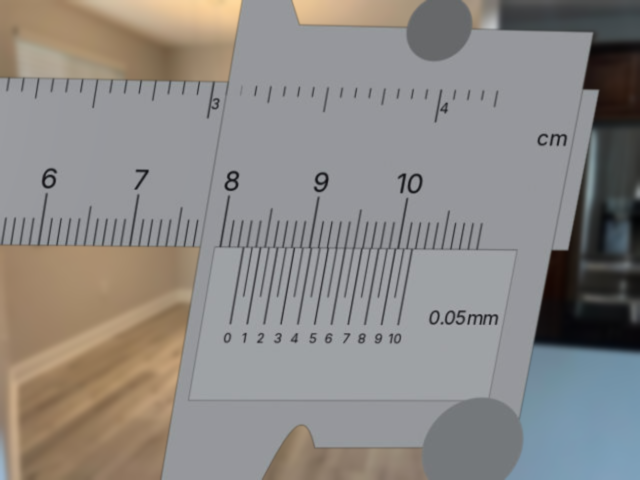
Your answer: 82.6,mm
